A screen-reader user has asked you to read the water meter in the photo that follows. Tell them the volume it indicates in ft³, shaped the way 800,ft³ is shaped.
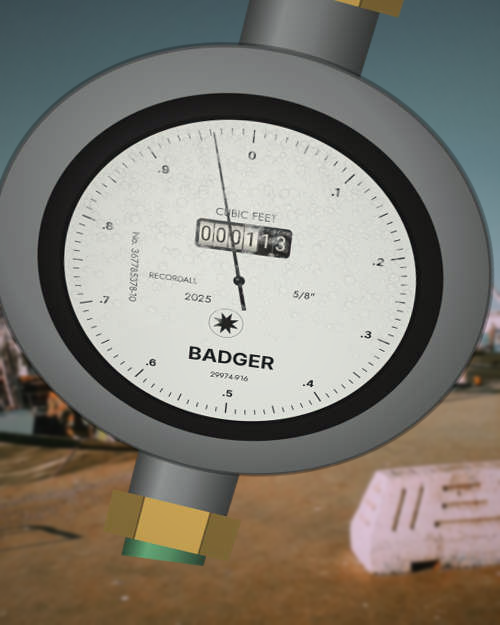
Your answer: 112.96,ft³
